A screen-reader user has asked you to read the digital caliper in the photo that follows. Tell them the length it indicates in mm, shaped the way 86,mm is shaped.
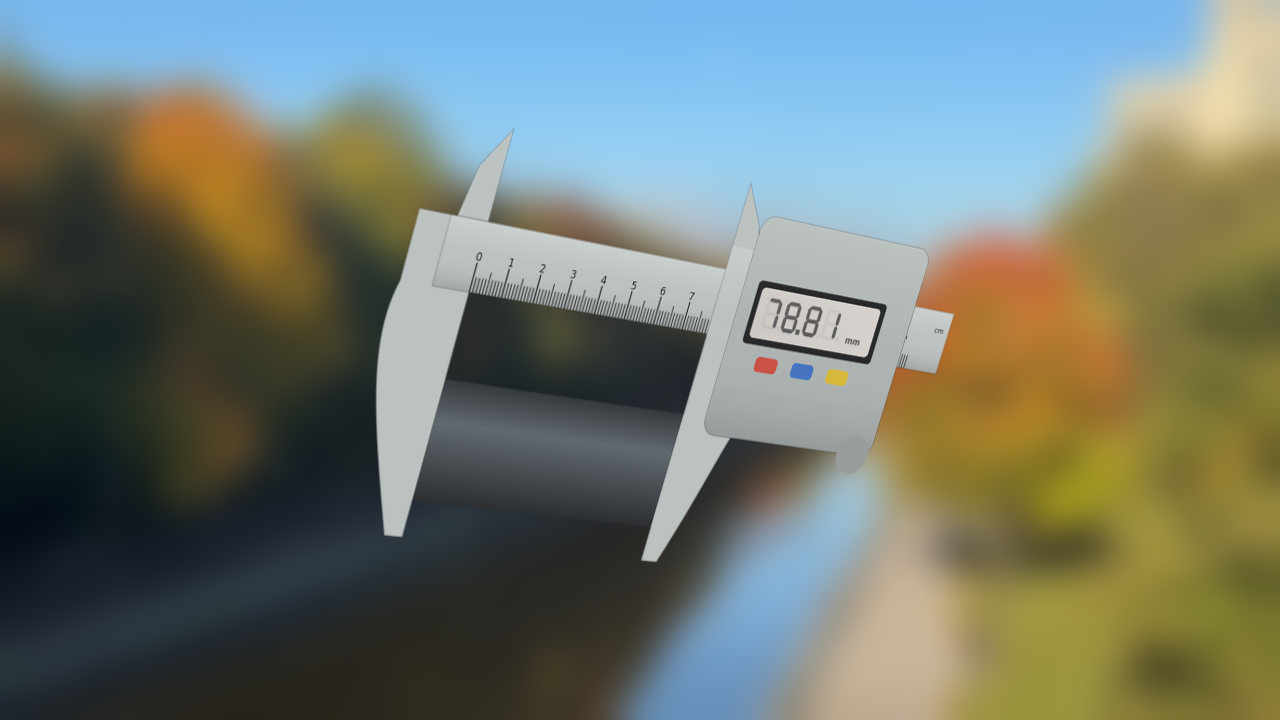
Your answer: 78.81,mm
